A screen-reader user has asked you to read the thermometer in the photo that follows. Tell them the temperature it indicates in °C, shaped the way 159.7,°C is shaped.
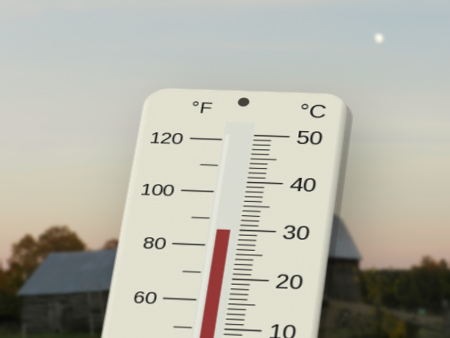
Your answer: 30,°C
